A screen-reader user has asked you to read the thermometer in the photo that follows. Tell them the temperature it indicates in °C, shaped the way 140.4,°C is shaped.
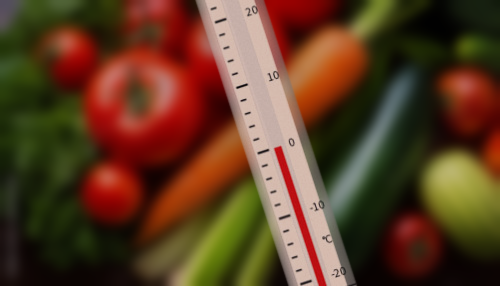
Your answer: 0,°C
